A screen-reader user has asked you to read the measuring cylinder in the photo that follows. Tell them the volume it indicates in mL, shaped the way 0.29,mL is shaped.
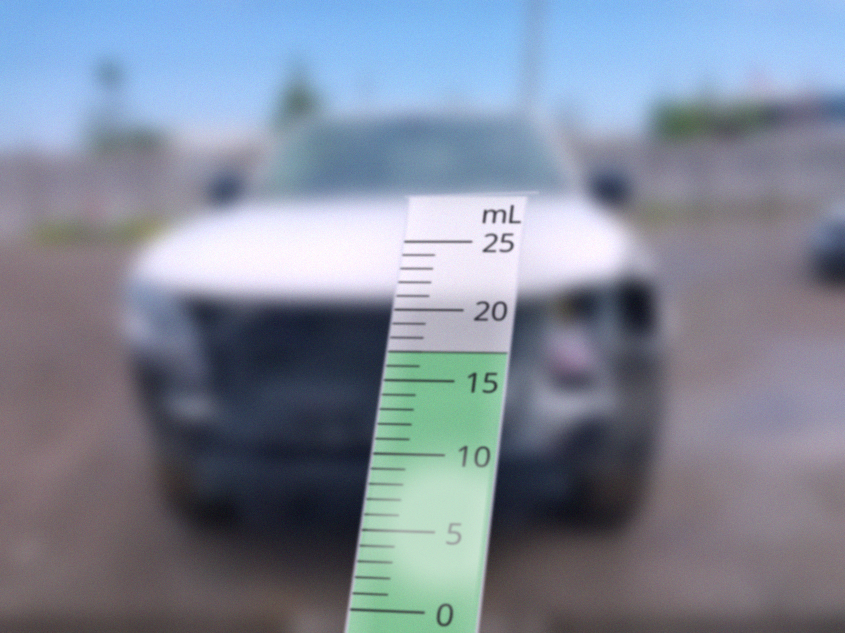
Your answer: 17,mL
